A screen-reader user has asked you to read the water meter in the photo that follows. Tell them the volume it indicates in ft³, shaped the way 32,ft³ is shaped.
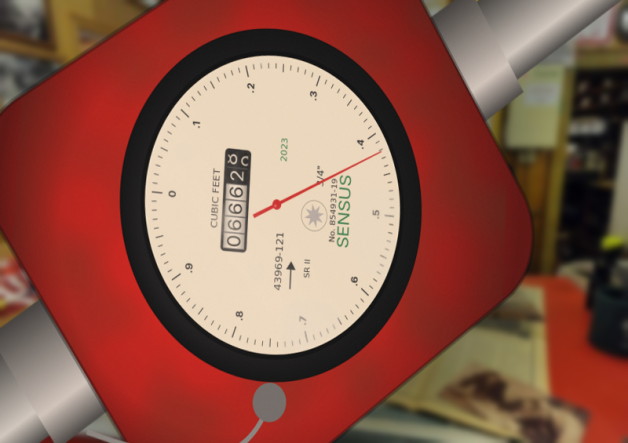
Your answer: 66628.42,ft³
